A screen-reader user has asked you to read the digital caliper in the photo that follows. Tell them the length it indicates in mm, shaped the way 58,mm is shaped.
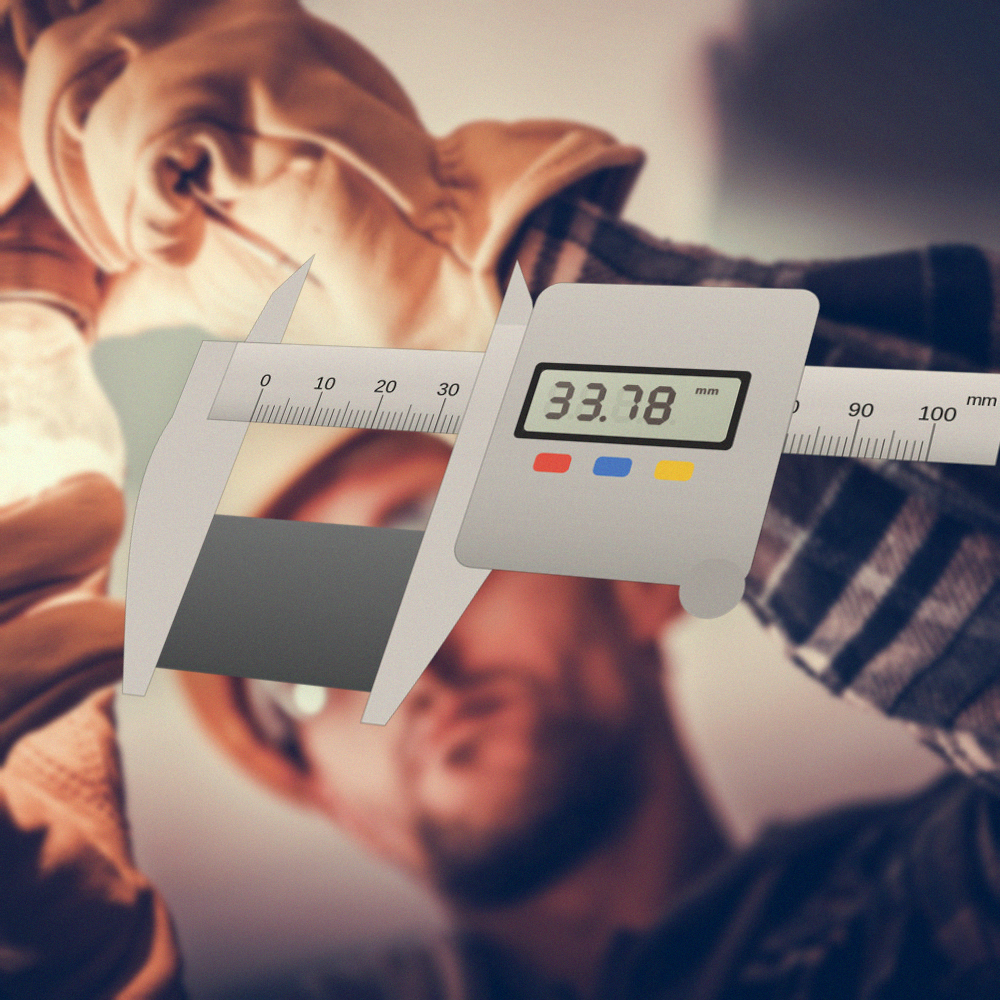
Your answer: 33.78,mm
